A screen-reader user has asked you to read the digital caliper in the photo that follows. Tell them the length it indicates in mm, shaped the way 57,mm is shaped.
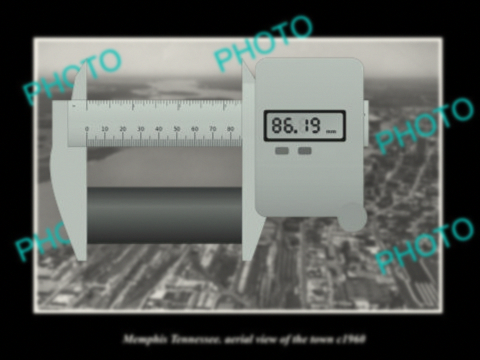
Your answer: 86.19,mm
